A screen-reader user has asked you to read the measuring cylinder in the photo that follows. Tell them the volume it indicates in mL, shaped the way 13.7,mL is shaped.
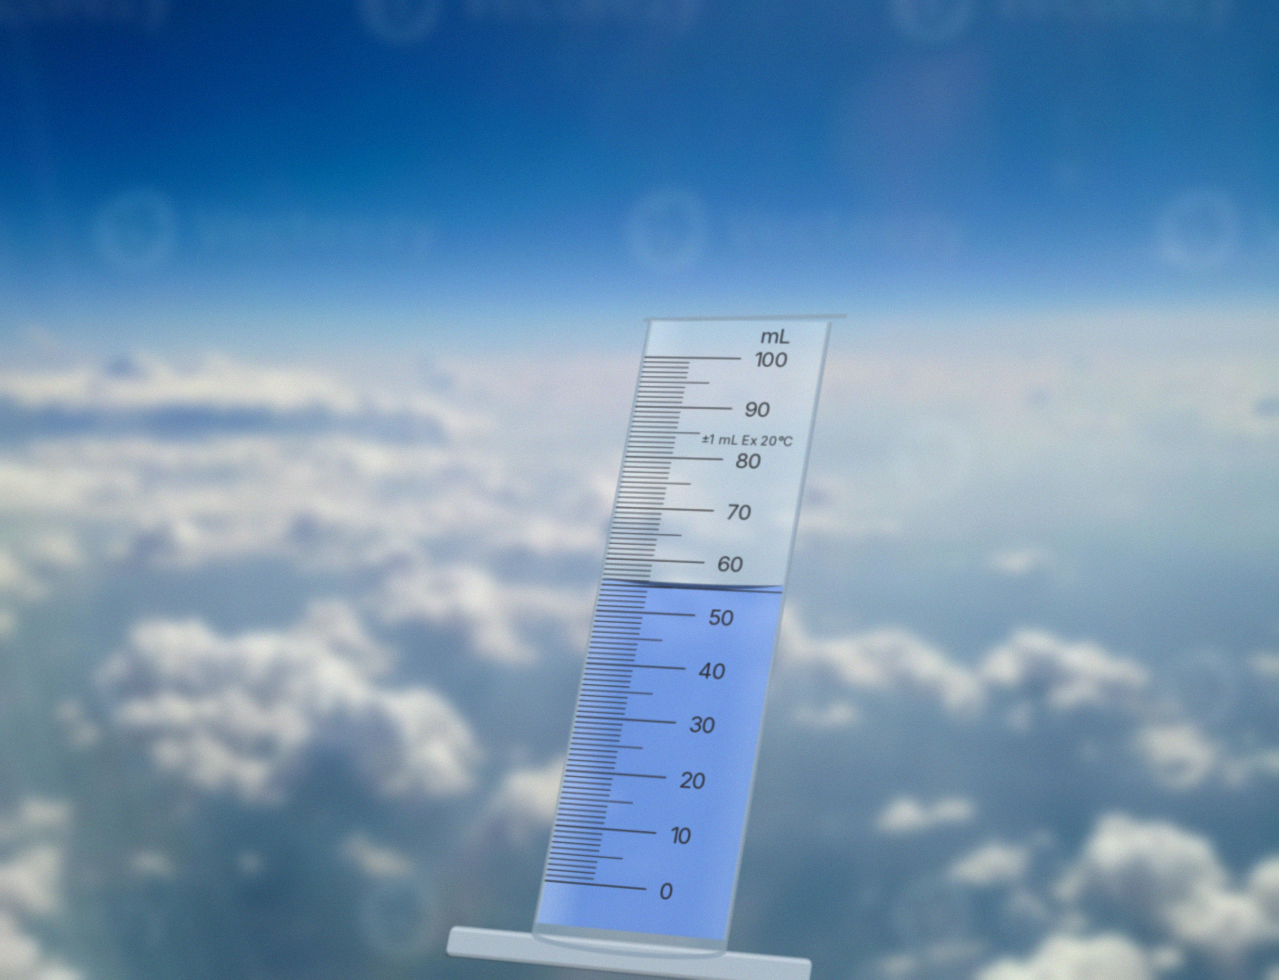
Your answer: 55,mL
